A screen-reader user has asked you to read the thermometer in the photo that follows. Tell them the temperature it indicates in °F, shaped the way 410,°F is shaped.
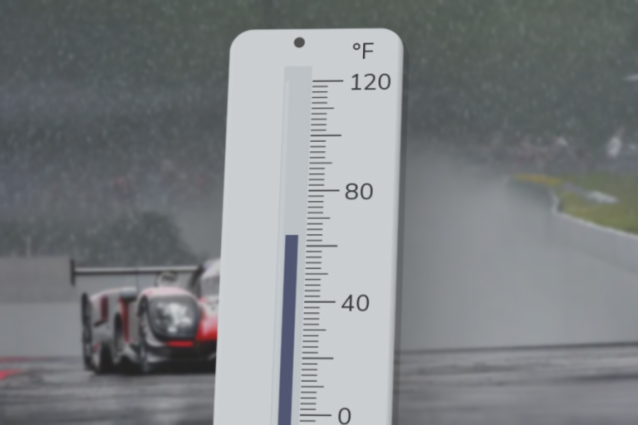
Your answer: 64,°F
